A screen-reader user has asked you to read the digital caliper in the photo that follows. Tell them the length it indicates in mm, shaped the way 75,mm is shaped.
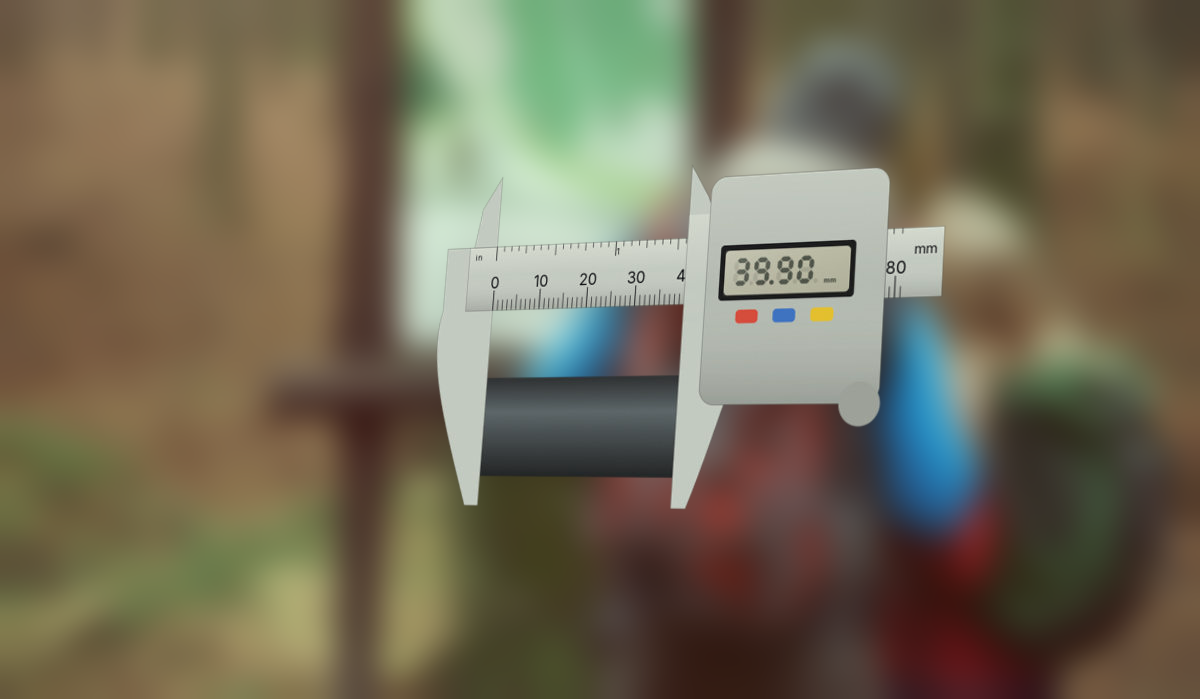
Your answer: 39.90,mm
